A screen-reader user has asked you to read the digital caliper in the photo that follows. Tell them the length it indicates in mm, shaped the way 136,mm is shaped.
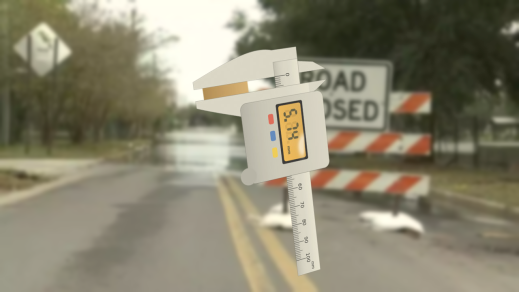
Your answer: 5.74,mm
